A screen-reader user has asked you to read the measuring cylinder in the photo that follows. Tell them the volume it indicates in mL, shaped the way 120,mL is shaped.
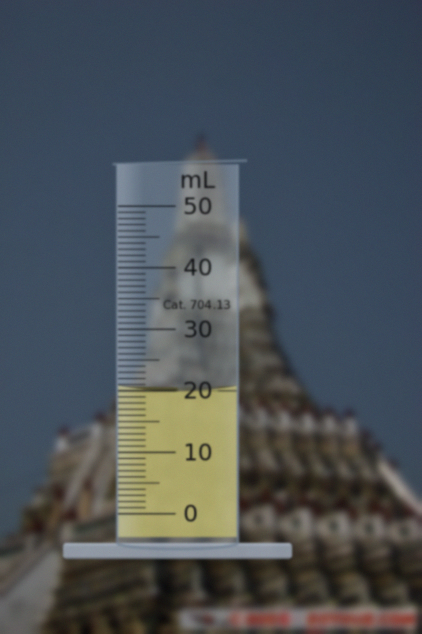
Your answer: 20,mL
